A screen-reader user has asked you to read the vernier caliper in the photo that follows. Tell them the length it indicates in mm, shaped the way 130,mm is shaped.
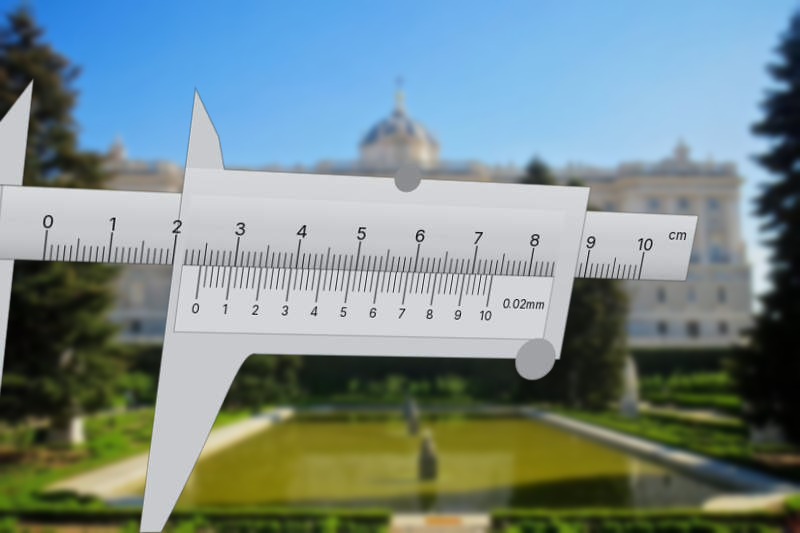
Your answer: 24.5,mm
